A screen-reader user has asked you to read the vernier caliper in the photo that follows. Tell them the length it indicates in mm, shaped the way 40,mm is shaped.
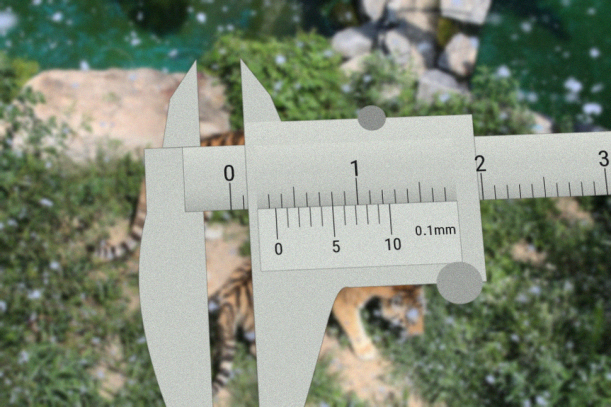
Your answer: 3.5,mm
